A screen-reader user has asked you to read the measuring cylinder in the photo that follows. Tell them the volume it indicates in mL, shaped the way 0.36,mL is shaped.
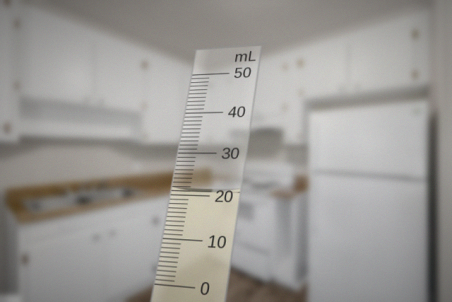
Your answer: 21,mL
